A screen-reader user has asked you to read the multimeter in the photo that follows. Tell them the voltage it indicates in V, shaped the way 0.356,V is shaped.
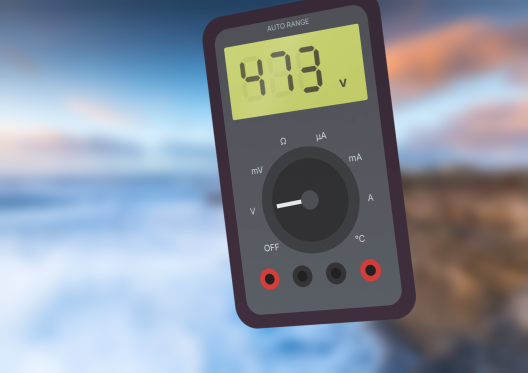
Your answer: 473,V
